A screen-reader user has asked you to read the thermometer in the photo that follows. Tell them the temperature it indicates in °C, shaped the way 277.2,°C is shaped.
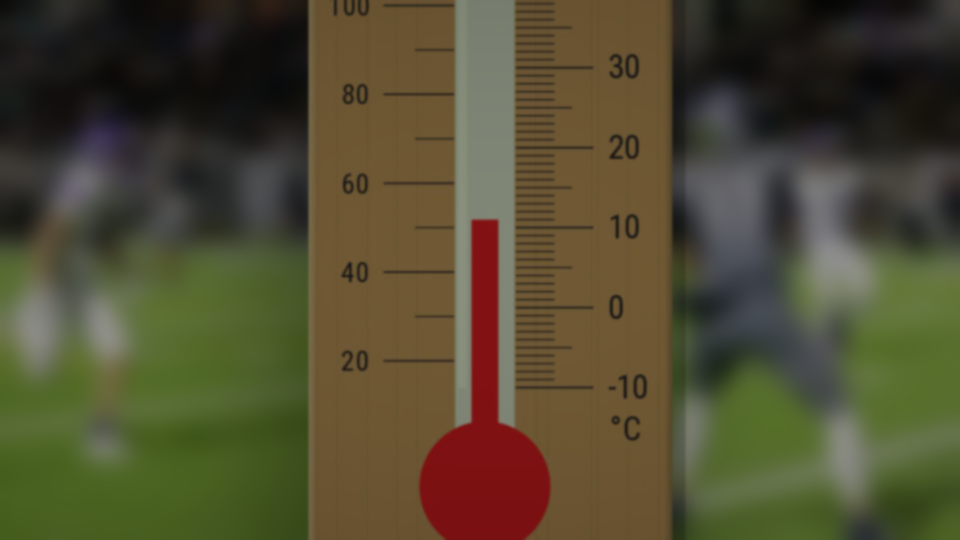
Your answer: 11,°C
